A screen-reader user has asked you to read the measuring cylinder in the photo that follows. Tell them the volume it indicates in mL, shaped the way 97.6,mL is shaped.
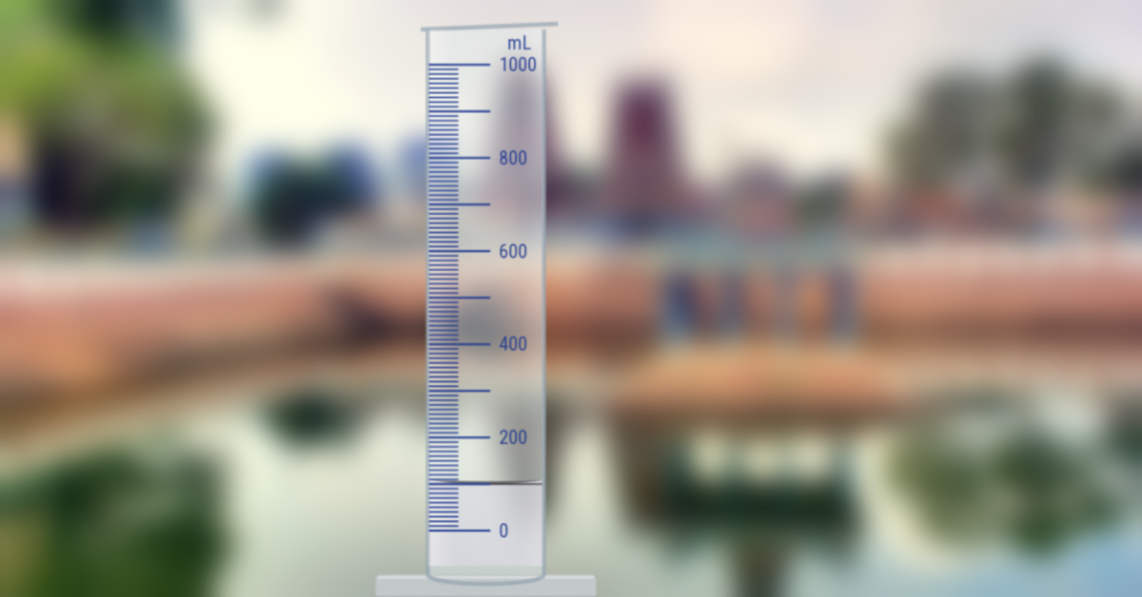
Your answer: 100,mL
